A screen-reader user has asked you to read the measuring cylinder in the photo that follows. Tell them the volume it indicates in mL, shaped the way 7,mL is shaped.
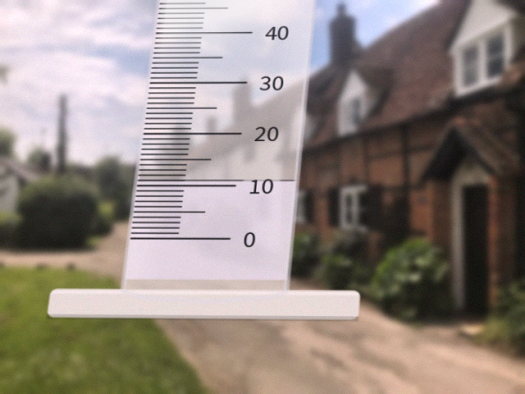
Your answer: 11,mL
